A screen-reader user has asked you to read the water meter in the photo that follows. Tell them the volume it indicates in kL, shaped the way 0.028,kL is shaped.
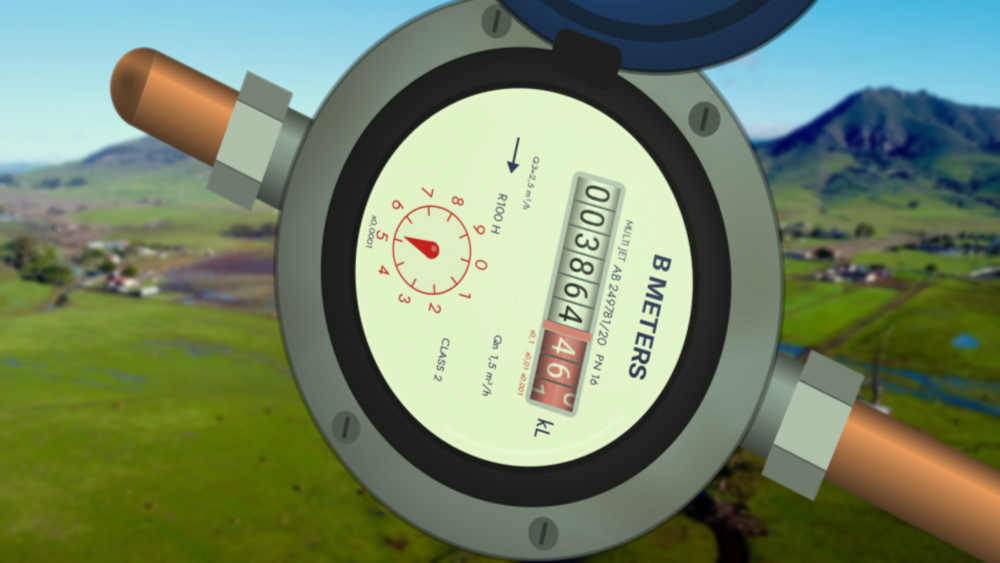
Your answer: 3864.4605,kL
